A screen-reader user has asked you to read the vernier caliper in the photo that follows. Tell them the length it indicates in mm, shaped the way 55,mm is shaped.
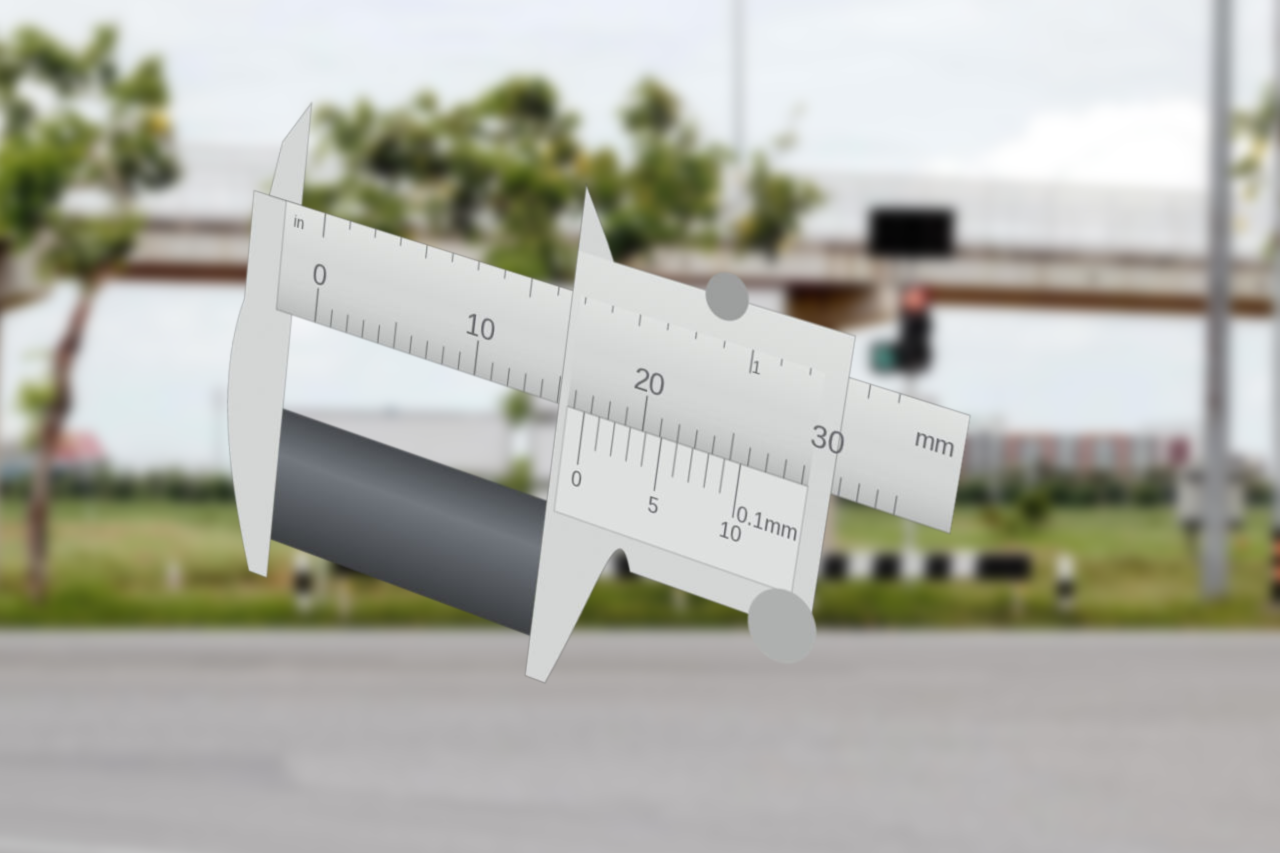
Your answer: 16.6,mm
